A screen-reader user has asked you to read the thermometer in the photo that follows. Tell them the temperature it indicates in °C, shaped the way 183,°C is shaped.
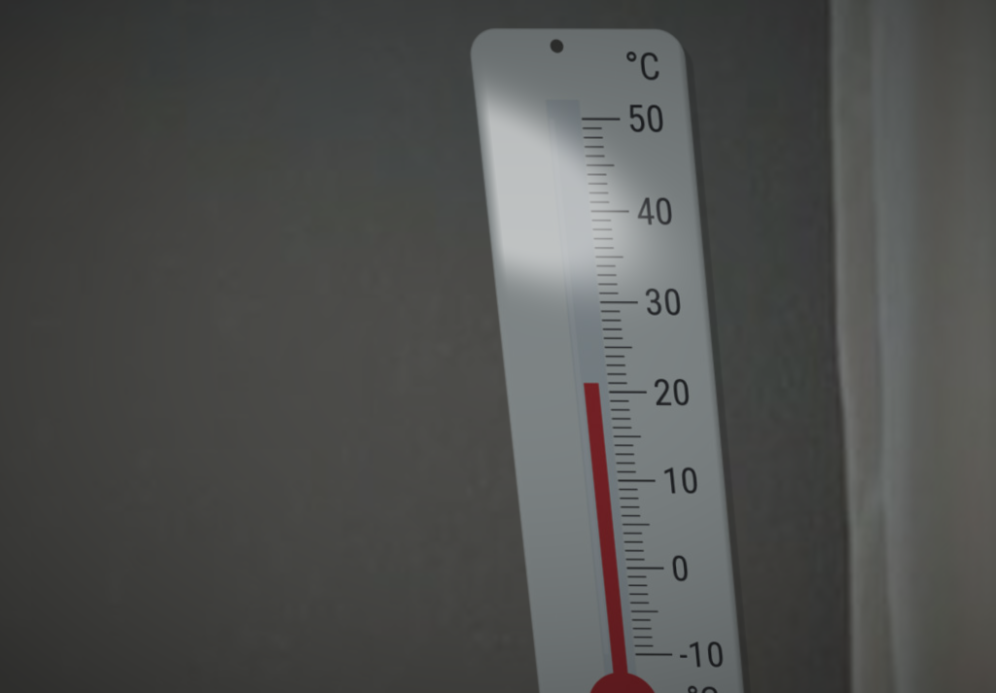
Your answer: 21,°C
